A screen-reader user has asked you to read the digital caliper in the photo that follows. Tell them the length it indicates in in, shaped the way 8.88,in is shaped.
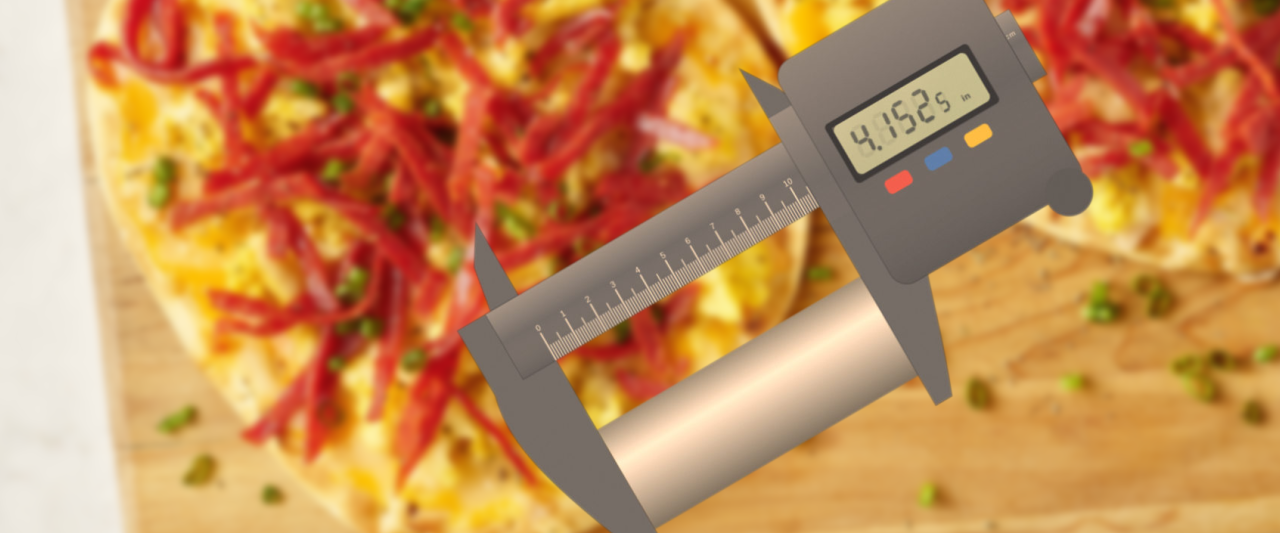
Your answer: 4.1525,in
